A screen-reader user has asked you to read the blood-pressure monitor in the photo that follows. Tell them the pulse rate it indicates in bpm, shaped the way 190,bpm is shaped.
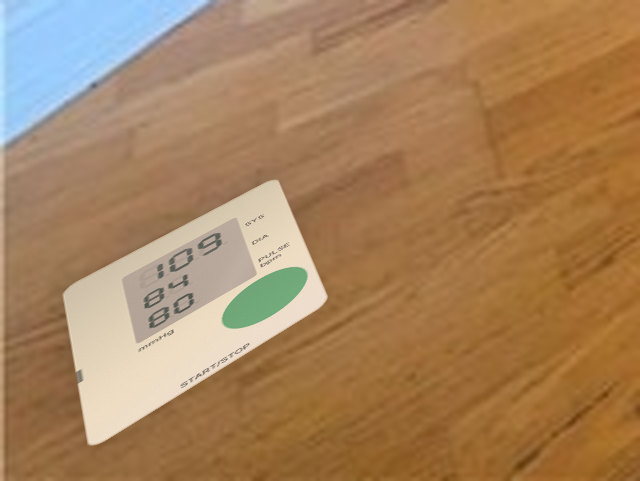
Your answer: 80,bpm
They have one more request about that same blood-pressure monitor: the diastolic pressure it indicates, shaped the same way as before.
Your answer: 84,mmHg
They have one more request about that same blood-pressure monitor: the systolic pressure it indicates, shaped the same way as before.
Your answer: 109,mmHg
